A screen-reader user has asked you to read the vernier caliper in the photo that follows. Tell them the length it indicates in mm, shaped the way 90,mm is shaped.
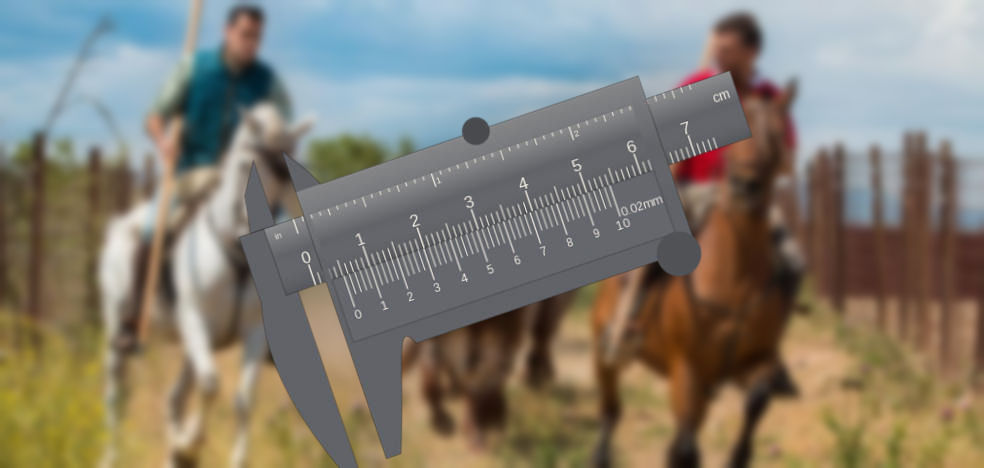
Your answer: 5.2,mm
